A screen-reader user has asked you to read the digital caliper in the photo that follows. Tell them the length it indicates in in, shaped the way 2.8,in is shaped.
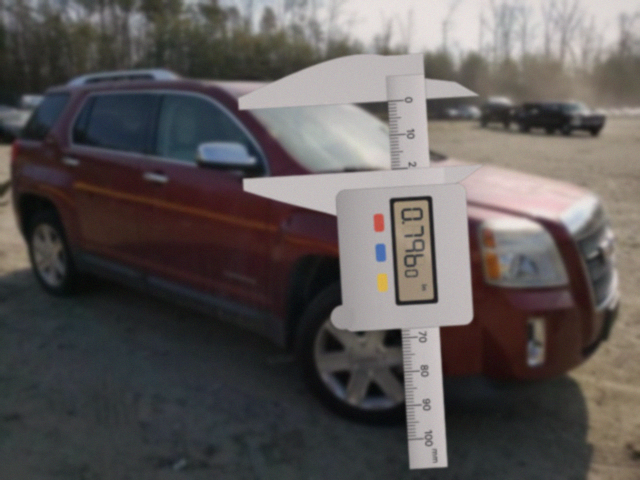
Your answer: 0.7960,in
